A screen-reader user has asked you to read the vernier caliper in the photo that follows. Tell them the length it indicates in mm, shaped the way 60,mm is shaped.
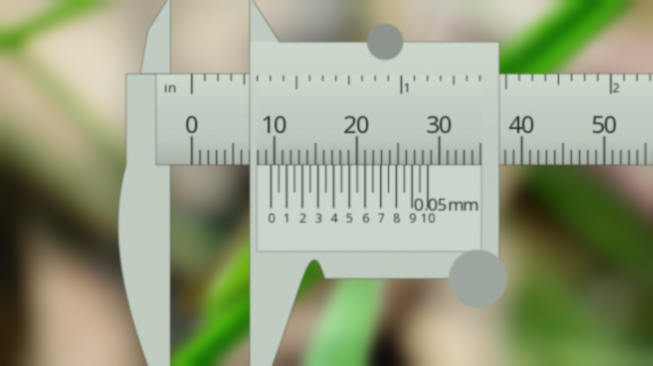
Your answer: 9.6,mm
